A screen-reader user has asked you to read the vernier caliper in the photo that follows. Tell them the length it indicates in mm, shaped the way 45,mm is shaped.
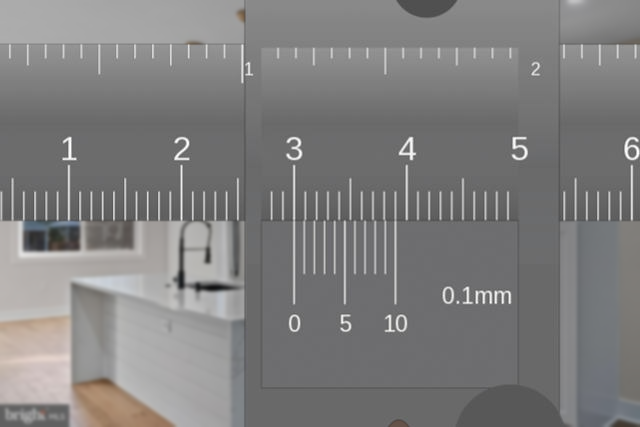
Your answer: 30.0,mm
